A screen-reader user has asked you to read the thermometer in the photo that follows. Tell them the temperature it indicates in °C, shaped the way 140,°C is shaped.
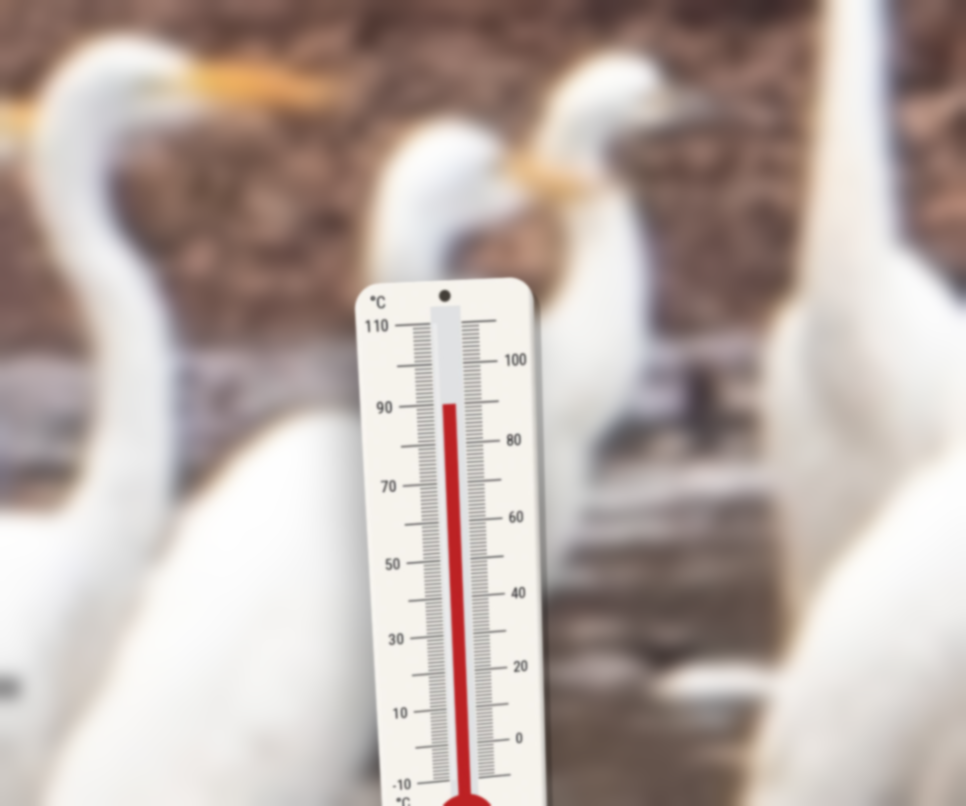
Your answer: 90,°C
